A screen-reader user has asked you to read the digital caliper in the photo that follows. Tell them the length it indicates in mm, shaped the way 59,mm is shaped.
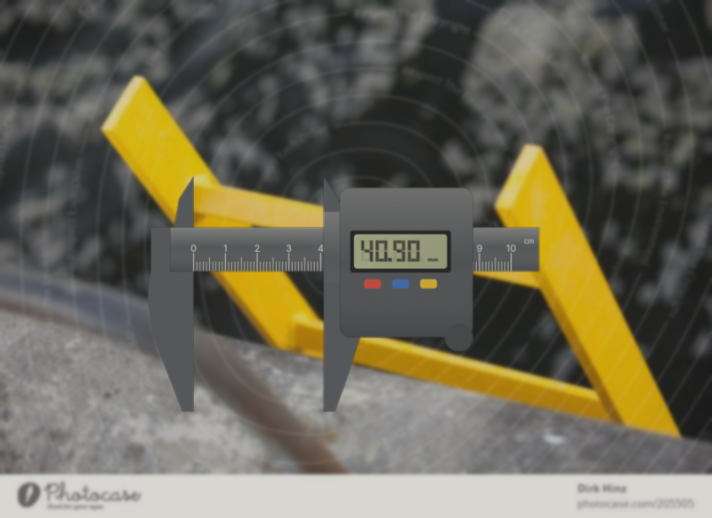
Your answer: 40.90,mm
